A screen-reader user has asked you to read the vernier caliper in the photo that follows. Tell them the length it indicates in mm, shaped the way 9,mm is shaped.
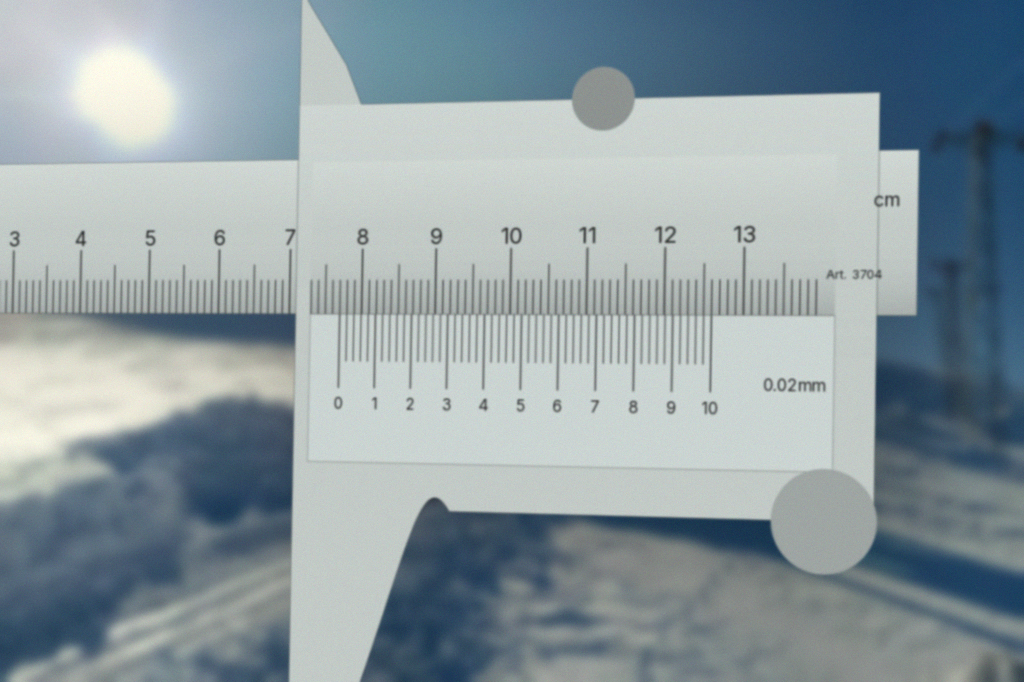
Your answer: 77.0,mm
